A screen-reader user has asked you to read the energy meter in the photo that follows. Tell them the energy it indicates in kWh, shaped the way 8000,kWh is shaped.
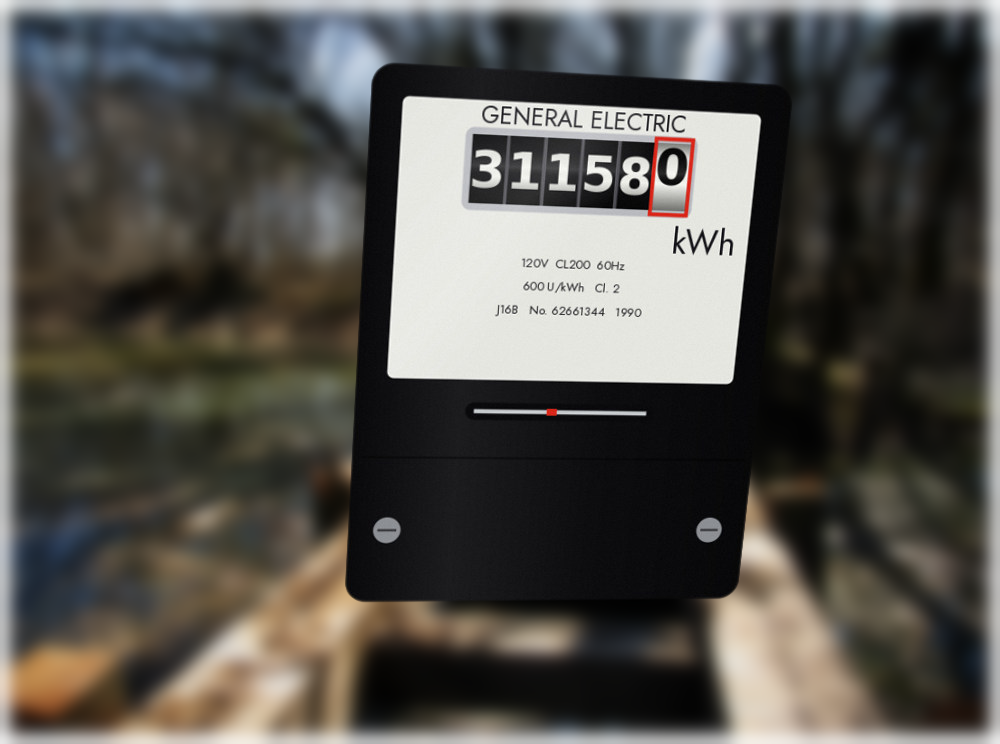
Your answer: 31158.0,kWh
